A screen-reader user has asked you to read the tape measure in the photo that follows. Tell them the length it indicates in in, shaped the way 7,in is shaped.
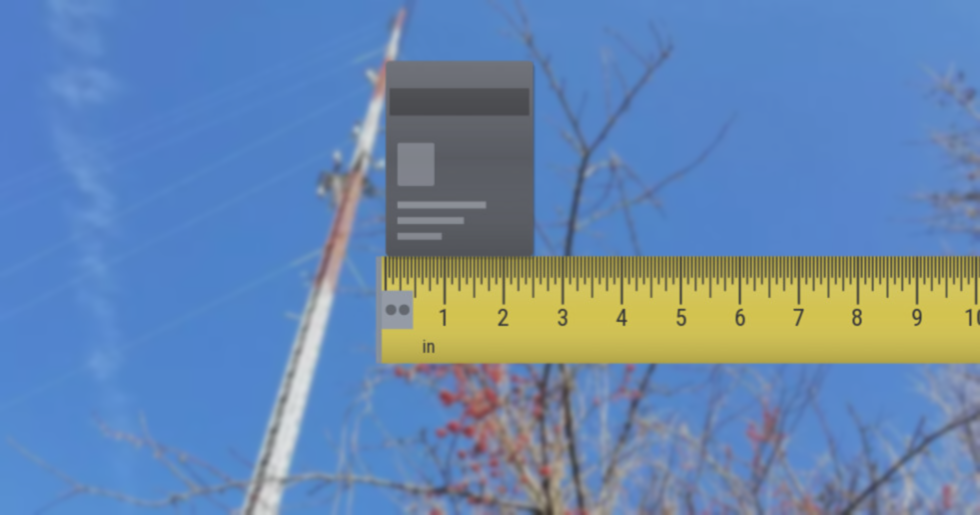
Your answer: 2.5,in
